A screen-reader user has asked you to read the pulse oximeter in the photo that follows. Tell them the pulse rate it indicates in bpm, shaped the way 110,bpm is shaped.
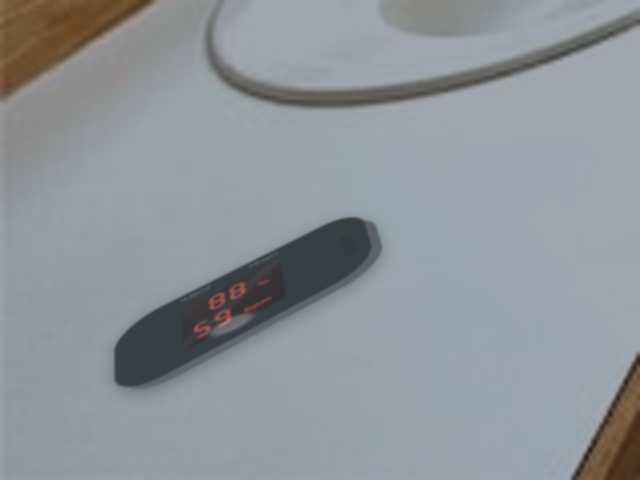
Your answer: 59,bpm
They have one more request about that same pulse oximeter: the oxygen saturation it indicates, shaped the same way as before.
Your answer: 88,%
